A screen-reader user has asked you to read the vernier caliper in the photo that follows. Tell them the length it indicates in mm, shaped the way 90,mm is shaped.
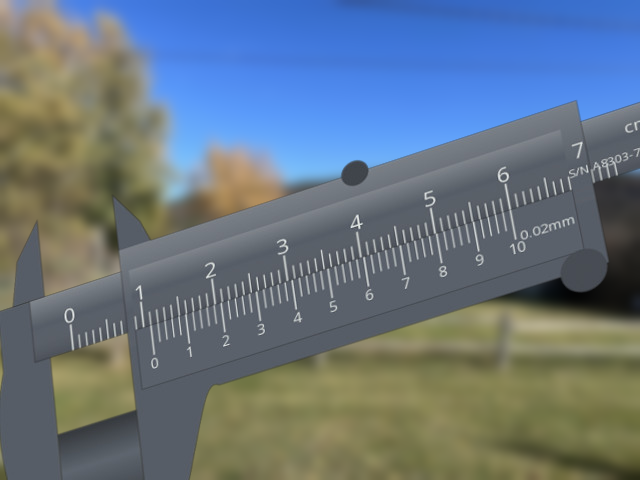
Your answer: 11.0,mm
